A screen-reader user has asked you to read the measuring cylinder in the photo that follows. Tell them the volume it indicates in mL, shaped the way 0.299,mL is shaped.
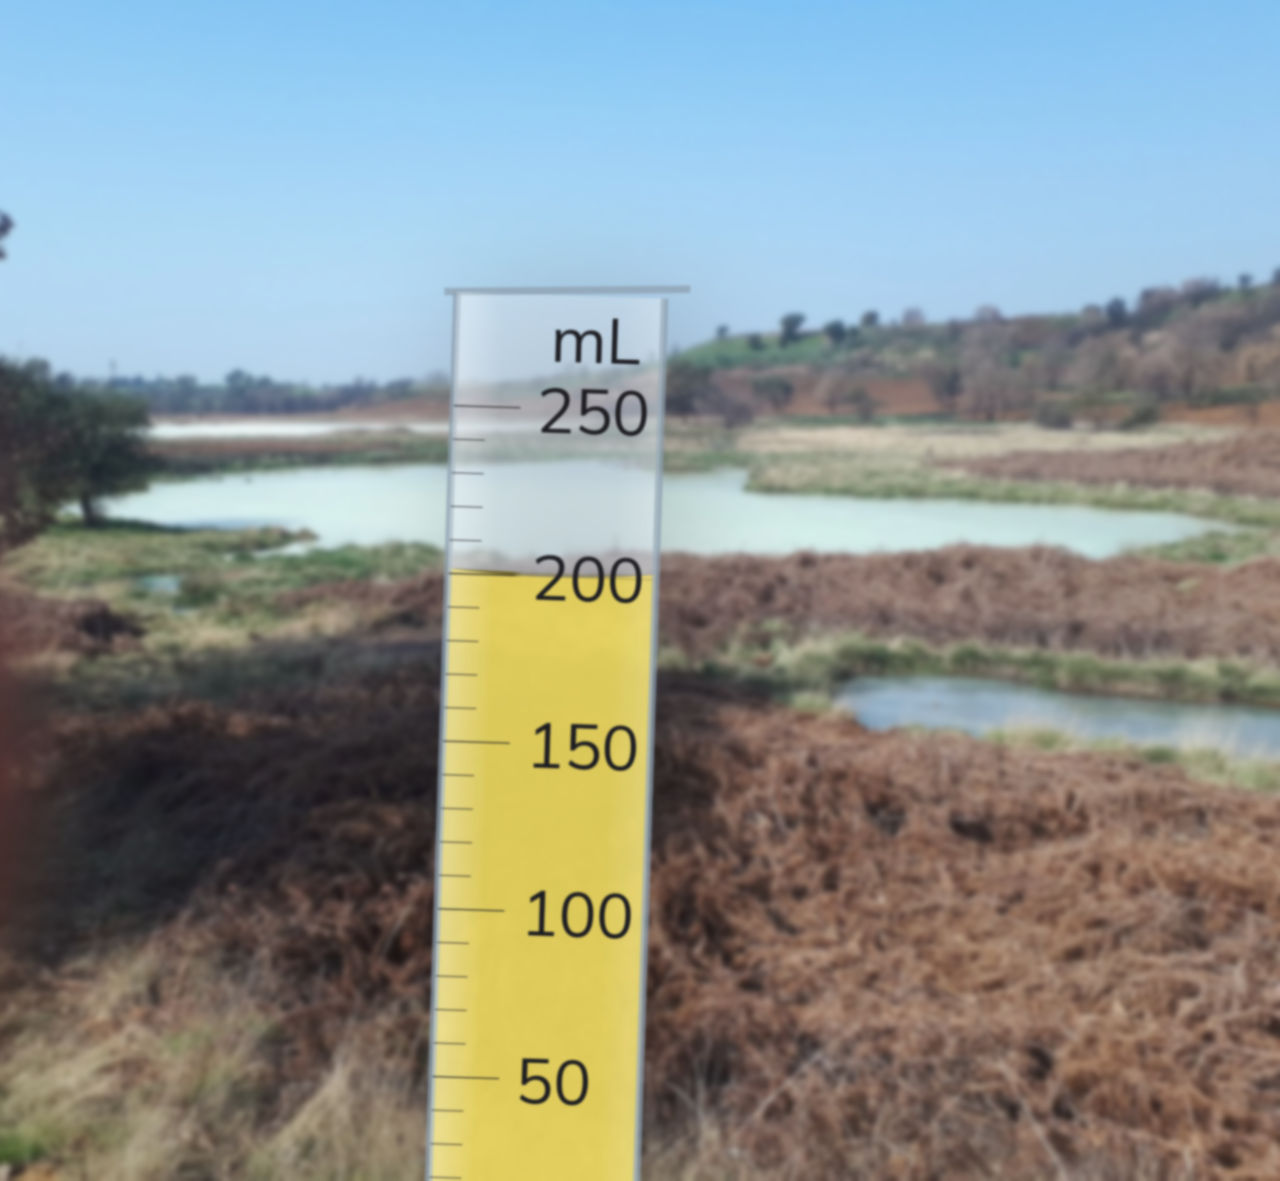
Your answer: 200,mL
